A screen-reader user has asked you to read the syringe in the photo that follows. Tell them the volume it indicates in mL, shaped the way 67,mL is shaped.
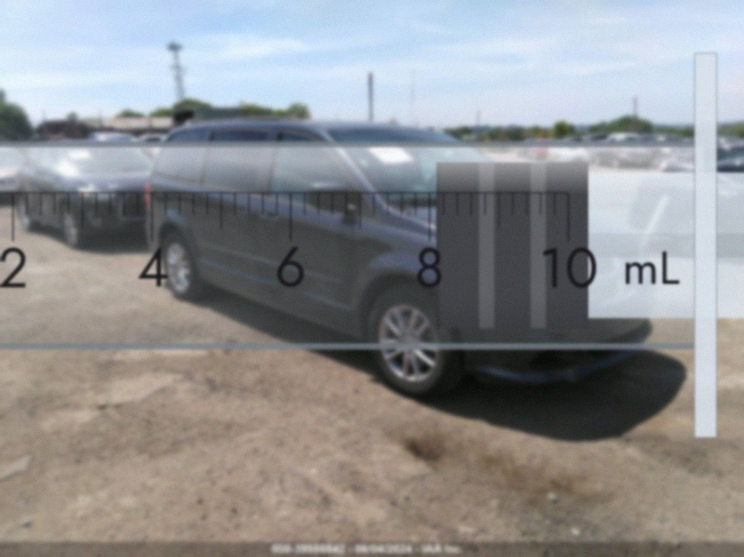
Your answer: 8.1,mL
